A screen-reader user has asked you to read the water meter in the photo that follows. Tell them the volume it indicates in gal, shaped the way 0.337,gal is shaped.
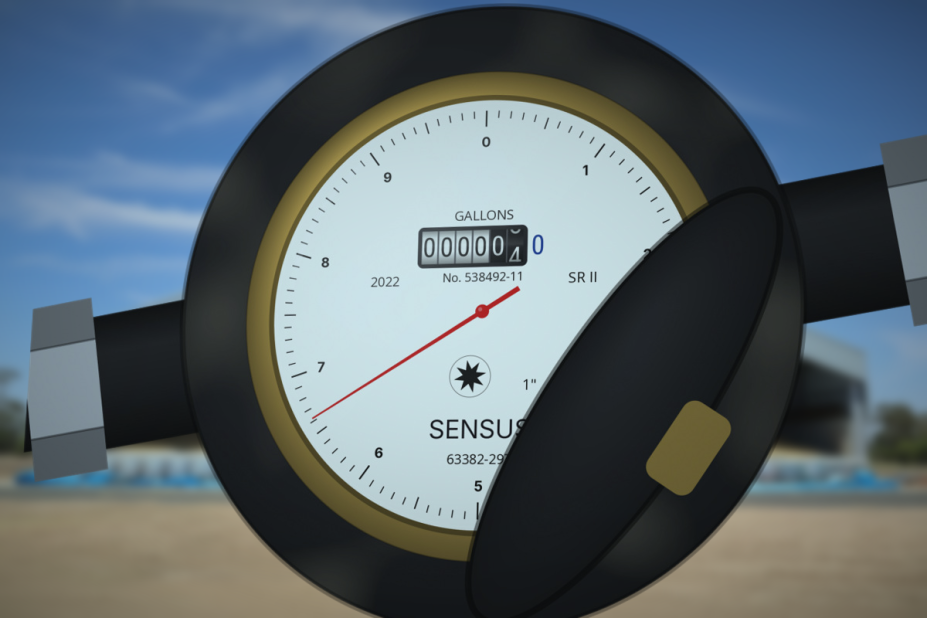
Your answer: 36.6,gal
